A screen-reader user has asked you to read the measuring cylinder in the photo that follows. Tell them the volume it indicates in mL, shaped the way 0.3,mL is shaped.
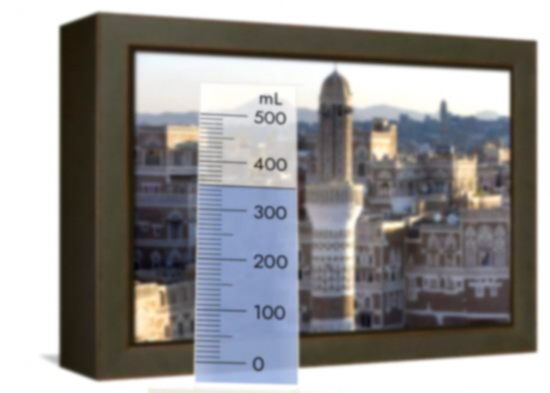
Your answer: 350,mL
